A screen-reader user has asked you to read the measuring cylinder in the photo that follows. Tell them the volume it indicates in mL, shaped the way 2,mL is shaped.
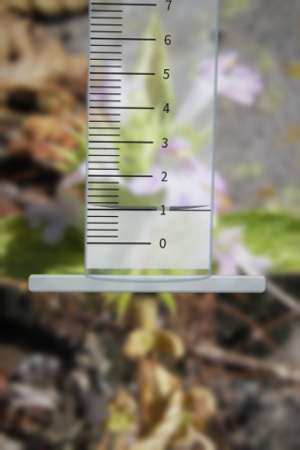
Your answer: 1,mL
